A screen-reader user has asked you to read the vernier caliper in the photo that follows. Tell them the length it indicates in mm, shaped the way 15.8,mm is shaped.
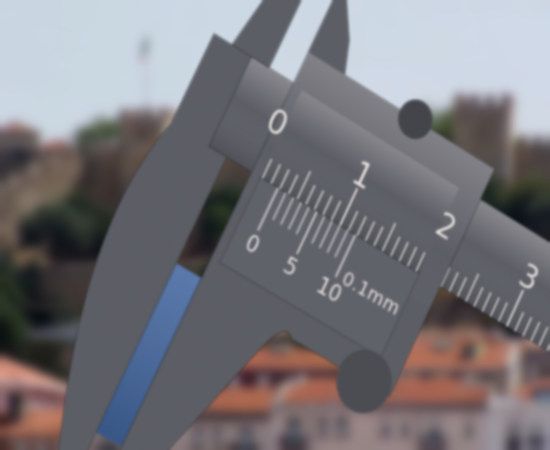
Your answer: 2.8,mm
